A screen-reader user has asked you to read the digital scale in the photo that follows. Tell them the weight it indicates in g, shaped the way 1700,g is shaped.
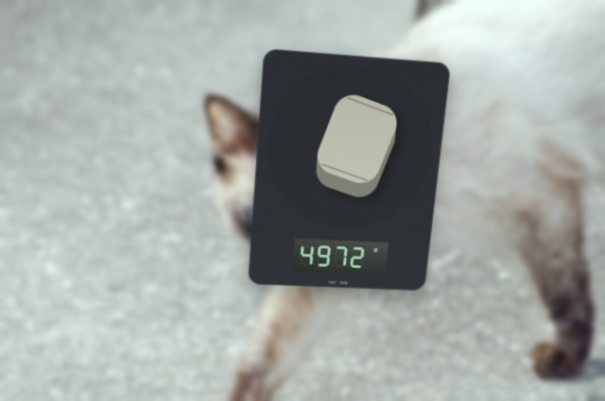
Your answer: 4972,g
